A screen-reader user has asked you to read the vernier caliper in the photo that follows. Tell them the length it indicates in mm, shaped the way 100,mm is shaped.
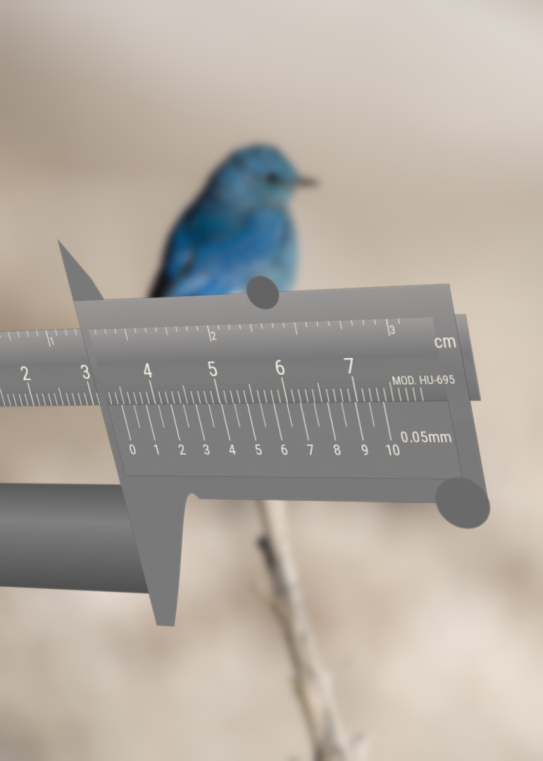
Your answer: 34.6,mm
